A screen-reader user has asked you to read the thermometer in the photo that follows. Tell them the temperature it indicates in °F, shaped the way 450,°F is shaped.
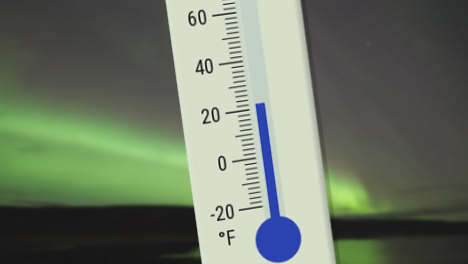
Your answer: 22,°F
